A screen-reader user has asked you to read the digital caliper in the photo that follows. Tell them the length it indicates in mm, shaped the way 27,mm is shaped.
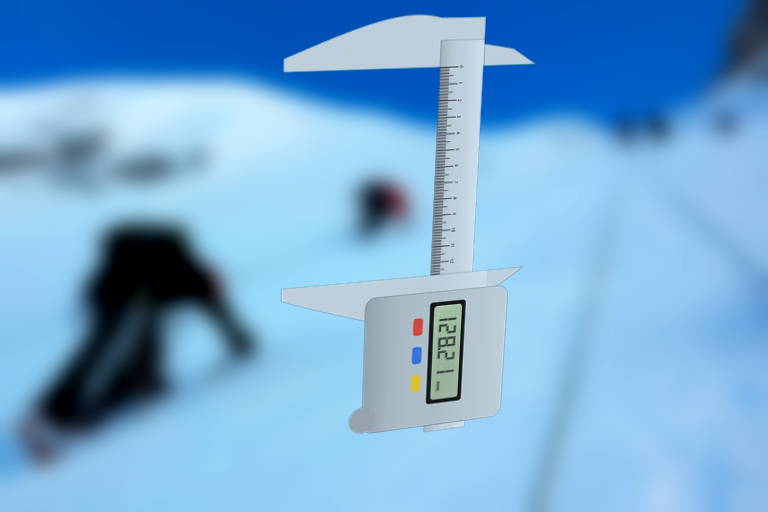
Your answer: 128.21,mm
